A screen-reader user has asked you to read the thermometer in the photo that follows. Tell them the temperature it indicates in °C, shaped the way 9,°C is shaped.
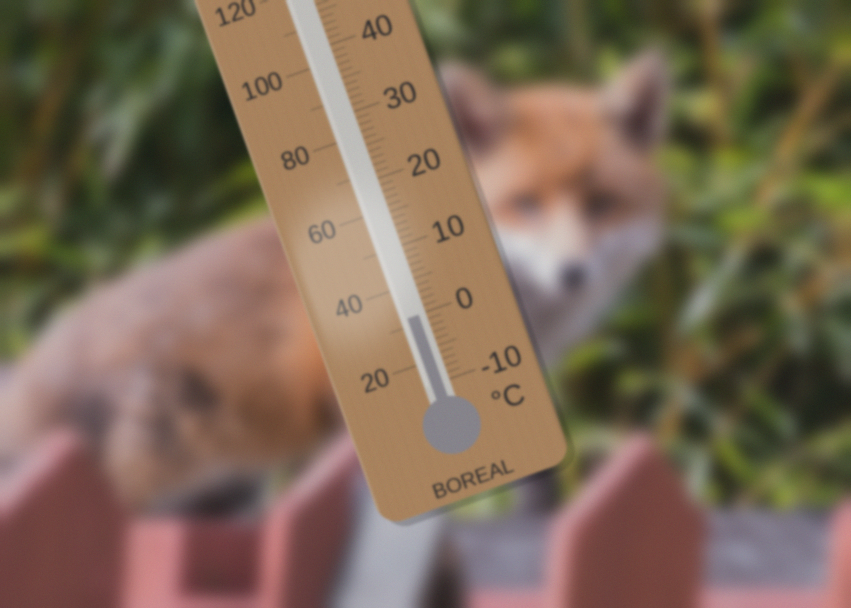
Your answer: 0,°C
